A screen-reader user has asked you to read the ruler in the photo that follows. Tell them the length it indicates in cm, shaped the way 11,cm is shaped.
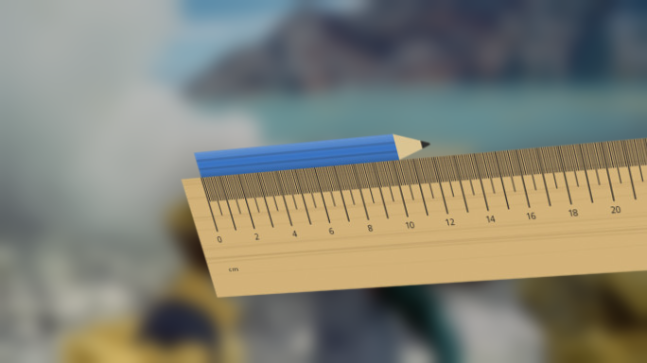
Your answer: 12,cm
